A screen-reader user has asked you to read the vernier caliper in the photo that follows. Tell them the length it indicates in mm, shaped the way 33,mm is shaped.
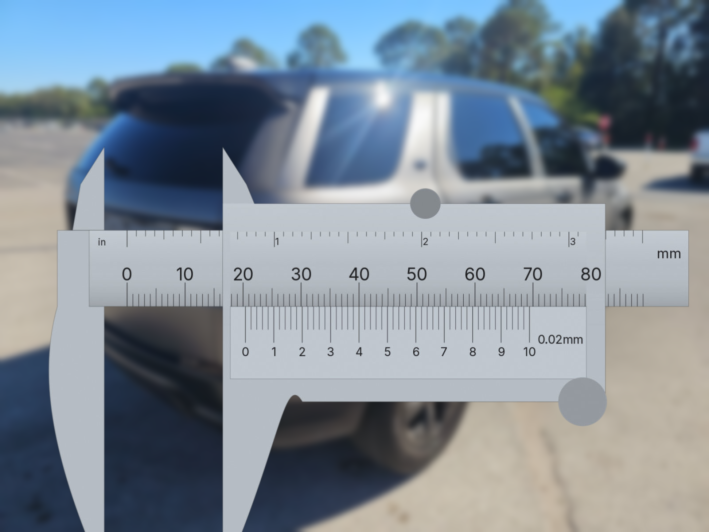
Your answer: 20.4,mm
